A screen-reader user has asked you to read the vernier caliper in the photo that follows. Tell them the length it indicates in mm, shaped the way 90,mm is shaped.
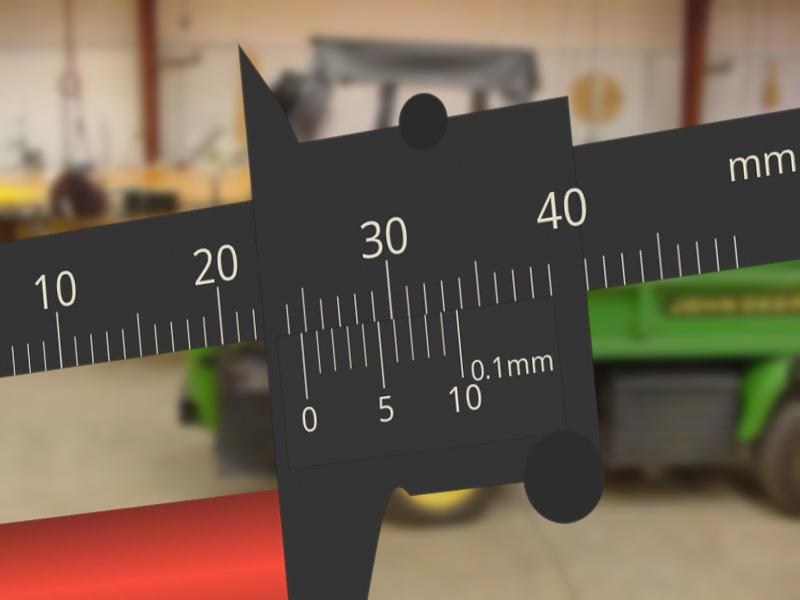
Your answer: 24.7,mm
